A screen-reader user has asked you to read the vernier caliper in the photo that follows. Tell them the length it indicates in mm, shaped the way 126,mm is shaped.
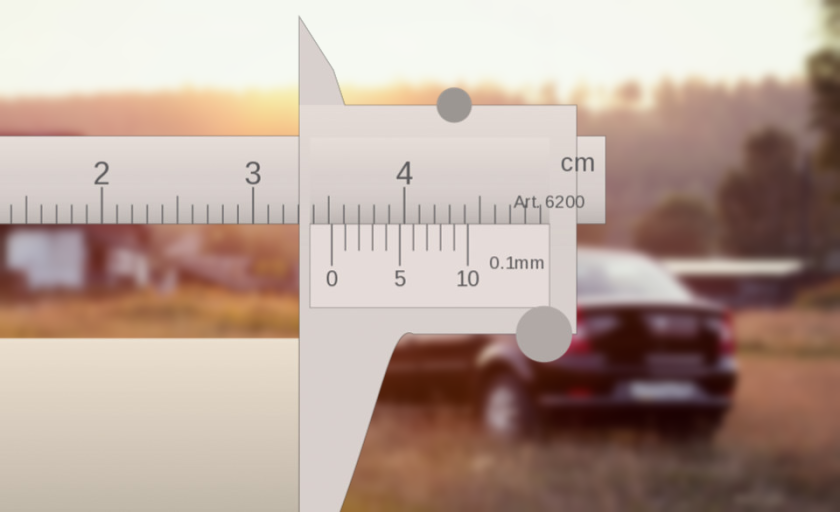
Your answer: 35.2,mm
